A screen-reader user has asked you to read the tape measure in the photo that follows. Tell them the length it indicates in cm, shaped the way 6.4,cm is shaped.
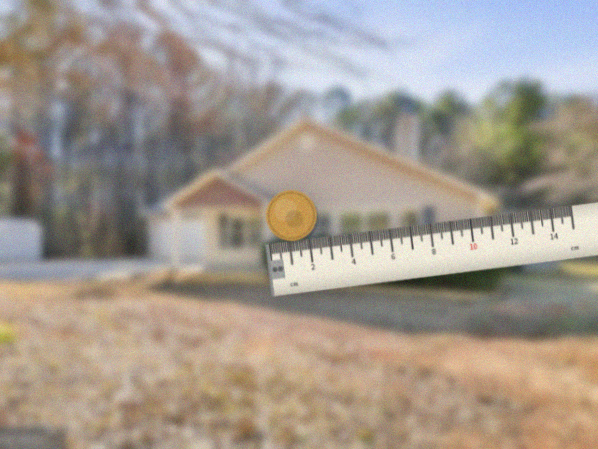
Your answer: 2.5,cm
